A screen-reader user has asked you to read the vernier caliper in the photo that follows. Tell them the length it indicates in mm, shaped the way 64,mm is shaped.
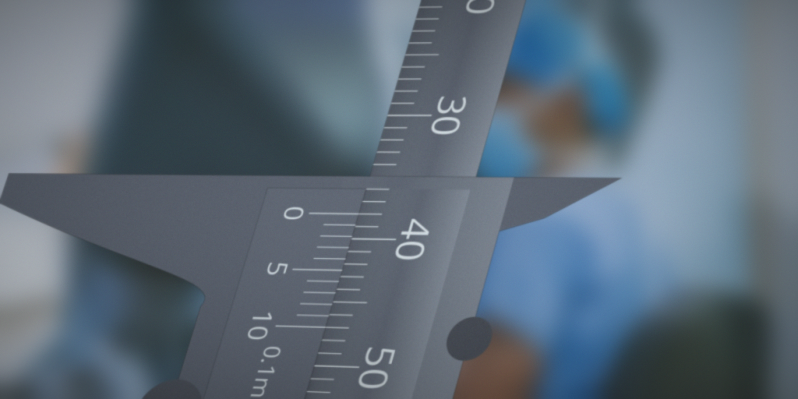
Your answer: 38.0,mm
